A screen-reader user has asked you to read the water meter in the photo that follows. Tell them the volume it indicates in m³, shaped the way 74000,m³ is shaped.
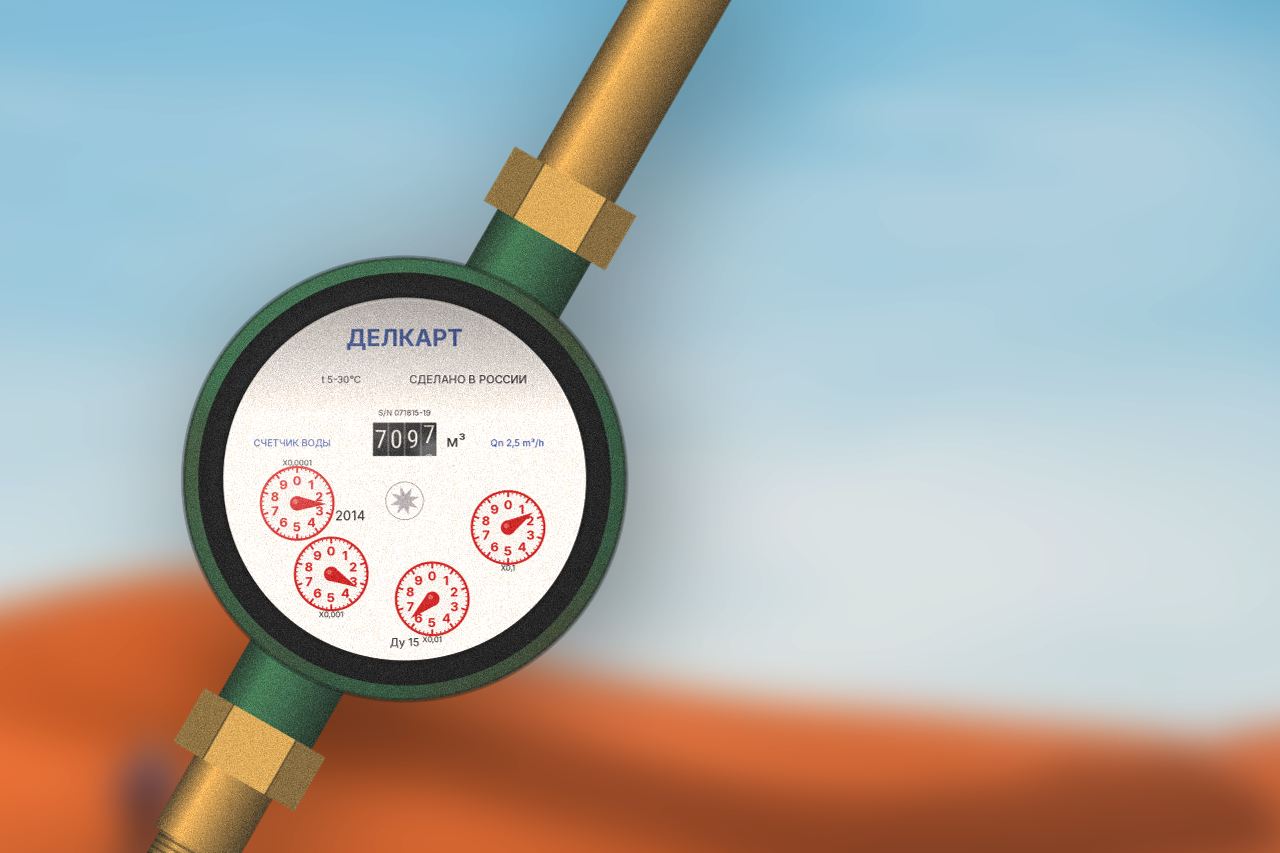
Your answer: 7097.1632,m³
